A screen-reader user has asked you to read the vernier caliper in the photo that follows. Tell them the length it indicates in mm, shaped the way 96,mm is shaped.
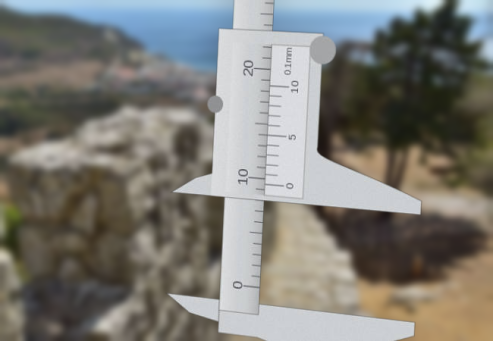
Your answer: 9.5,mm
